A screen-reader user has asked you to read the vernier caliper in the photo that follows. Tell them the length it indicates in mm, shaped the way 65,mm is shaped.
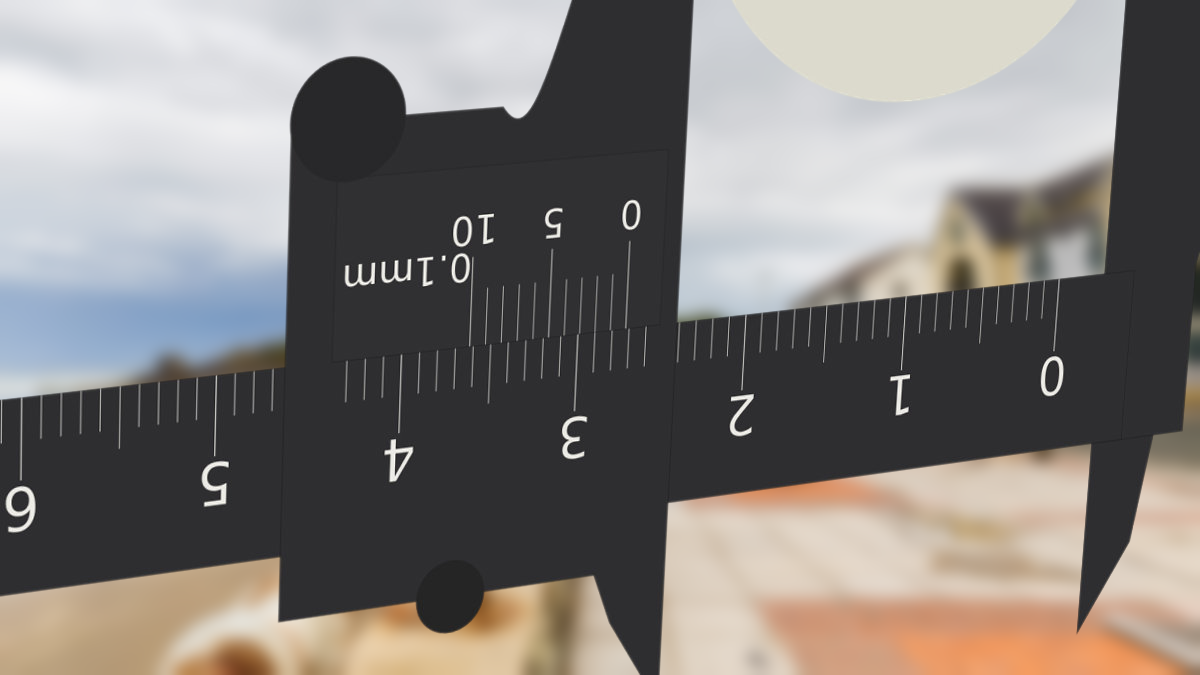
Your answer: 27.2,mm
